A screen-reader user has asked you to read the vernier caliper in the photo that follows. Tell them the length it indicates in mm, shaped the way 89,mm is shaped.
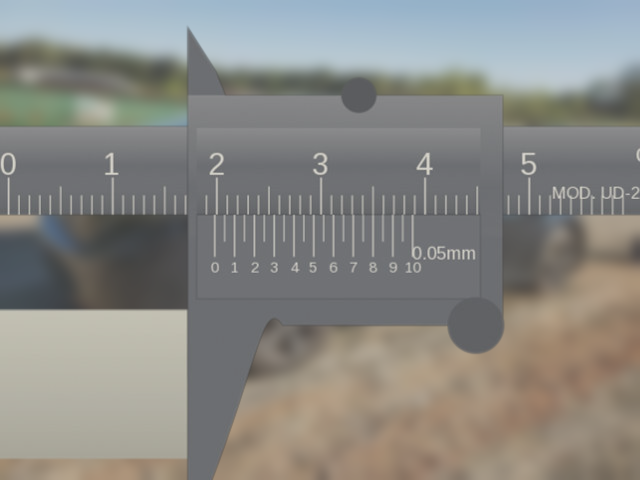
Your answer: 19.8,mm
